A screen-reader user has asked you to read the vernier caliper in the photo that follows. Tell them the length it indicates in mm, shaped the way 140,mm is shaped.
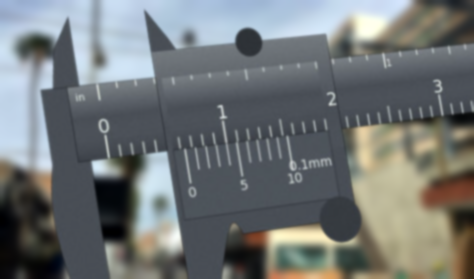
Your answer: 6.4,mm
